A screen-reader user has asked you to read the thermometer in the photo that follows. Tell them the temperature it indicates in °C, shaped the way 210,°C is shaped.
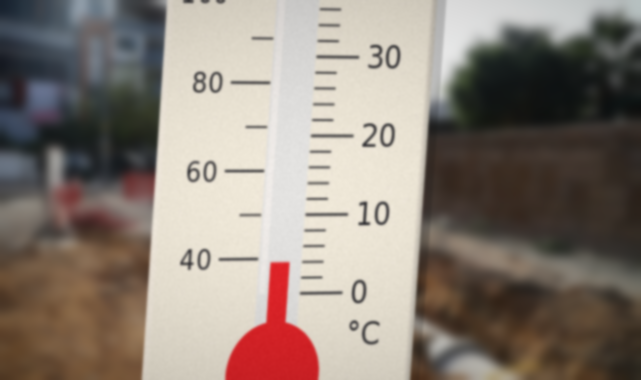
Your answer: 4,°C
